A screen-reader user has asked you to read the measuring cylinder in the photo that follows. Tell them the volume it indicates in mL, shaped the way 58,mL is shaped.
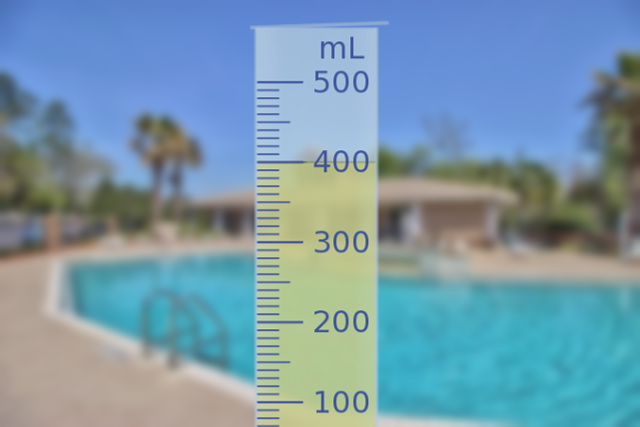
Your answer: 400,mL
